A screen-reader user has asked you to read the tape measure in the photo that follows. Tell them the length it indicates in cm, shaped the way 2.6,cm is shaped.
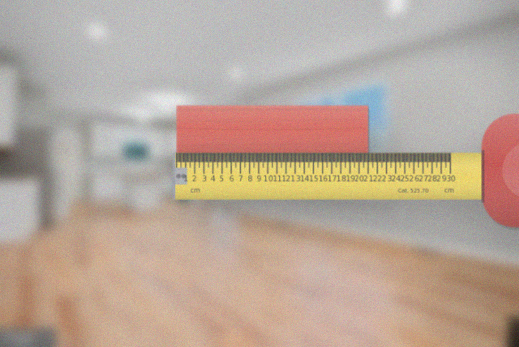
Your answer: 21,cm
